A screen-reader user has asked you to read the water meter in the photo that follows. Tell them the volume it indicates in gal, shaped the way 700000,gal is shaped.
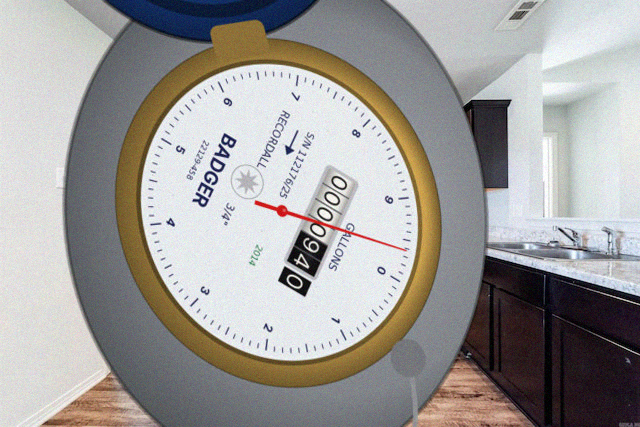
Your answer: 939.6,gal
